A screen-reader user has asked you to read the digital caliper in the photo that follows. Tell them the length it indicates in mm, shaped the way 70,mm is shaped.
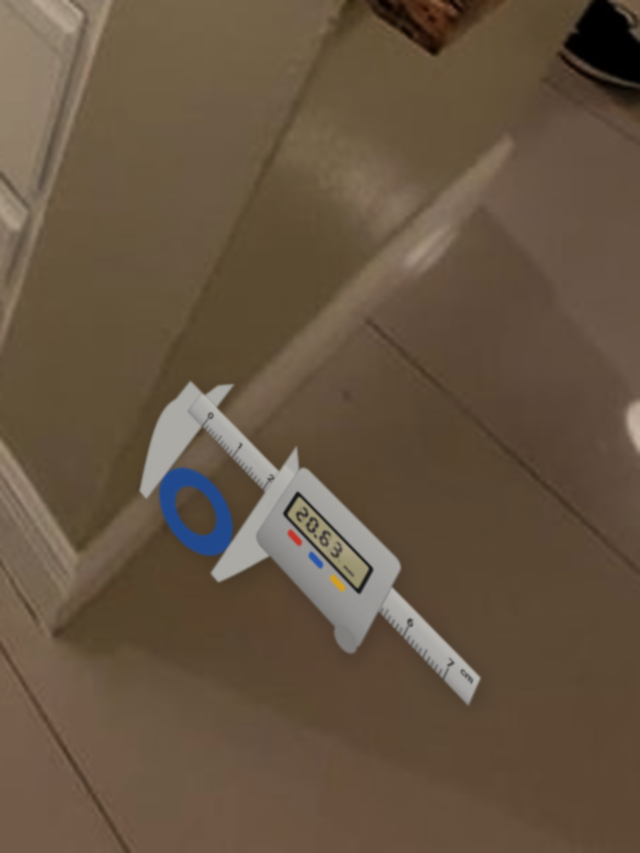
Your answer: 20.63,mm
